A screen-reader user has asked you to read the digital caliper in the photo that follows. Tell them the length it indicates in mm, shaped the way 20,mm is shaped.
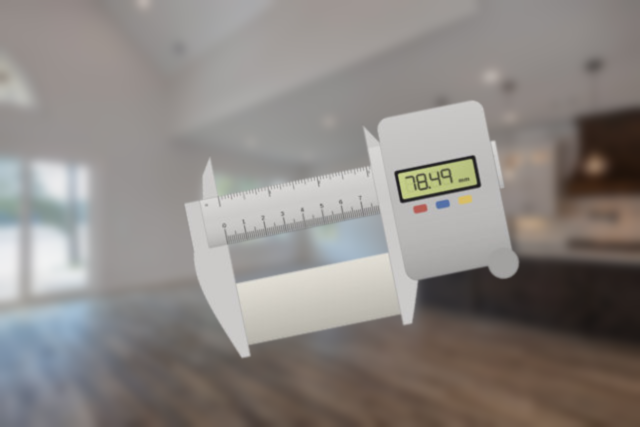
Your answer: 78.49,mm
